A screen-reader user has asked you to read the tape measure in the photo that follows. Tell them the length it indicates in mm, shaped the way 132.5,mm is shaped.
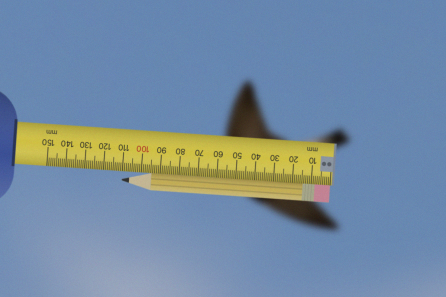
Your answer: 110,mm
